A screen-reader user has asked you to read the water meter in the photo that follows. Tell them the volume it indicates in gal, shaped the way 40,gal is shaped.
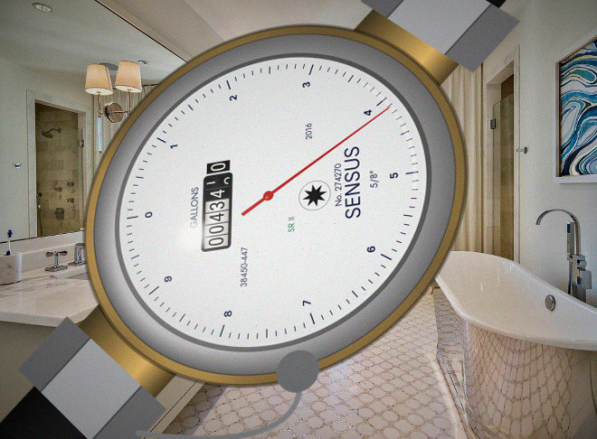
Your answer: 43414.1,gal
